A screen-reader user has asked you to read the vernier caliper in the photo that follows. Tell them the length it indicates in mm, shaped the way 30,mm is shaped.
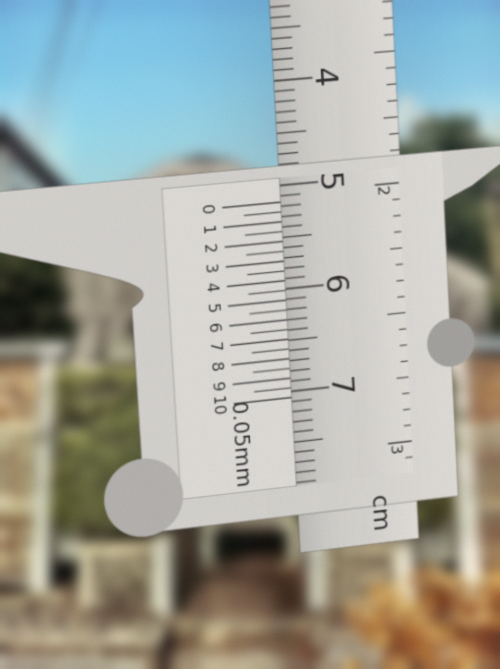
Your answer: 51.6,mm
